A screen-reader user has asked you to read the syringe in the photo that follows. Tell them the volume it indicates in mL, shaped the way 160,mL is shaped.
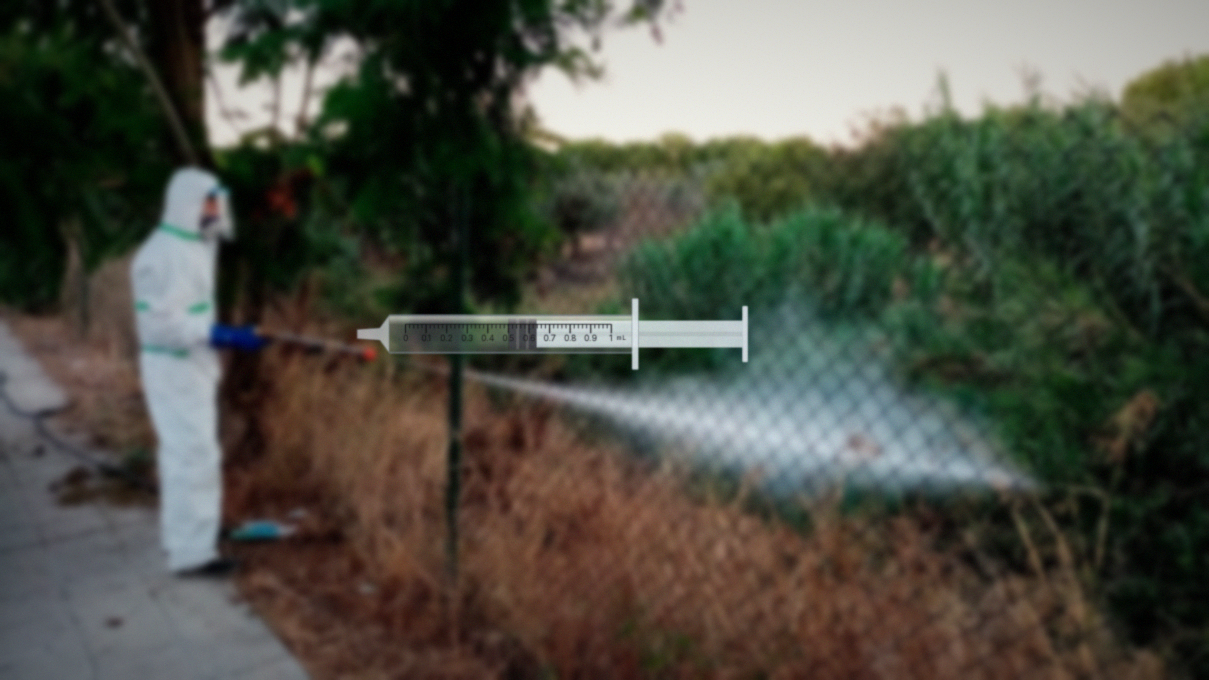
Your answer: 0.5,mL
